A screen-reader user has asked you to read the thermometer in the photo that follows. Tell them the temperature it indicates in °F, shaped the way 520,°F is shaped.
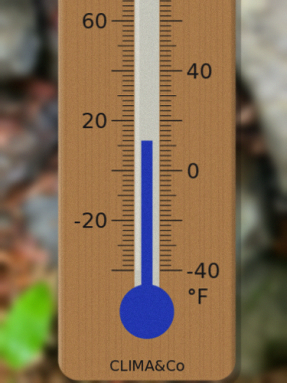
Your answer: 12,°F
